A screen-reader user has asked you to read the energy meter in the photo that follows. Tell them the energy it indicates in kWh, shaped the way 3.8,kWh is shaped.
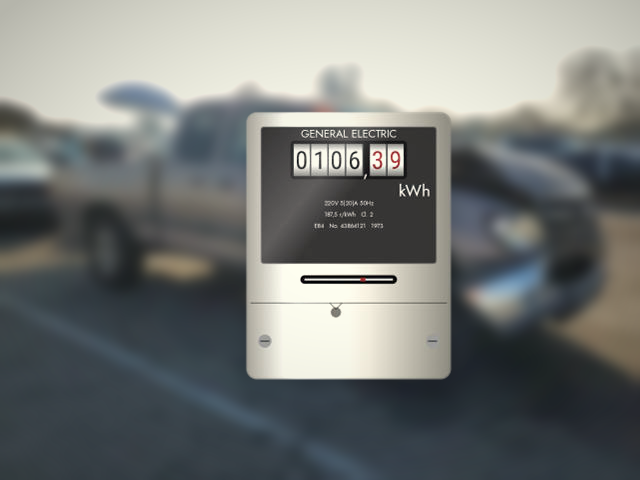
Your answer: 106.39,kWh
